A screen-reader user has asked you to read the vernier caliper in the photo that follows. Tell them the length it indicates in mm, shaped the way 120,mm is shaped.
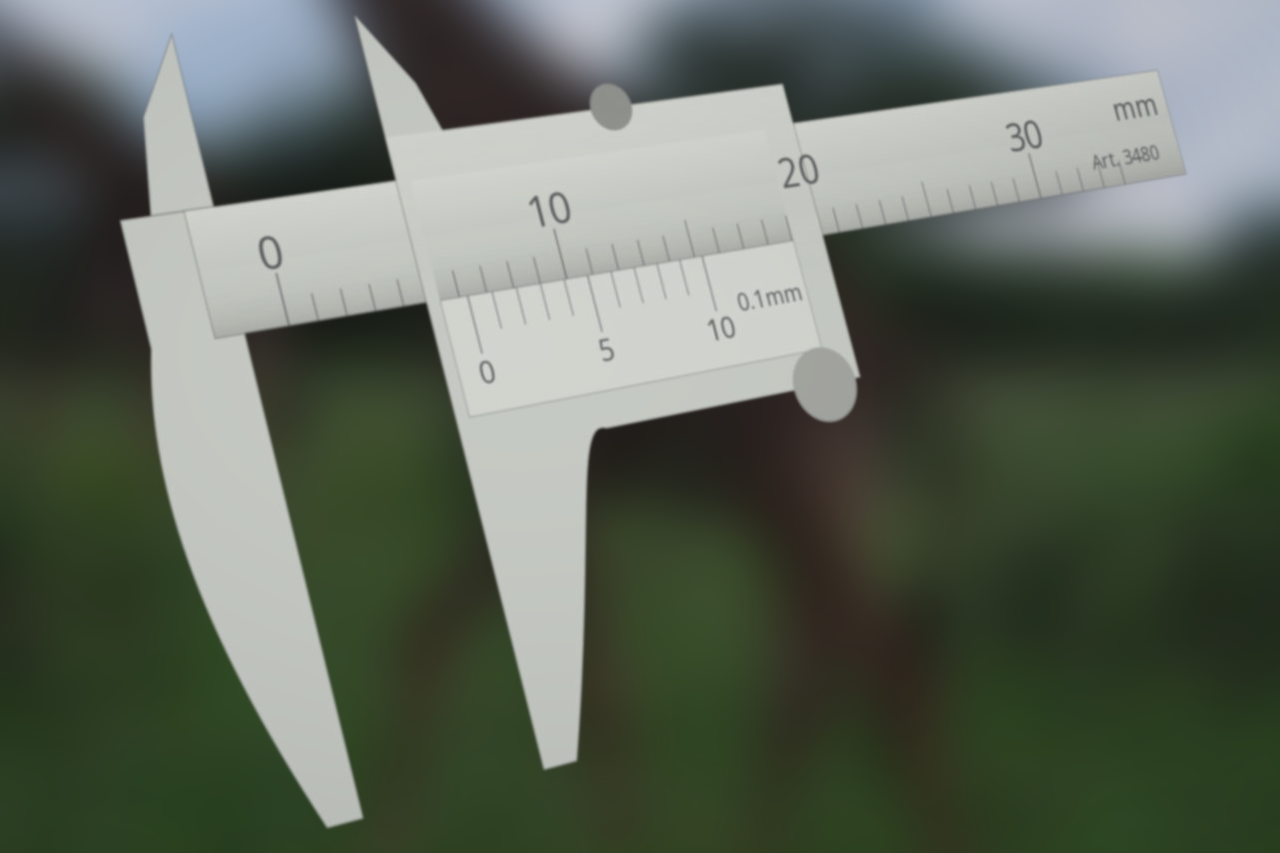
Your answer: 6.3,mm
